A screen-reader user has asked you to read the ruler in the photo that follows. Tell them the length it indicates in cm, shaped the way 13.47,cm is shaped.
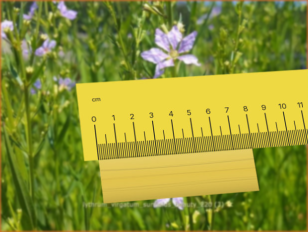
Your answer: 8,cm
